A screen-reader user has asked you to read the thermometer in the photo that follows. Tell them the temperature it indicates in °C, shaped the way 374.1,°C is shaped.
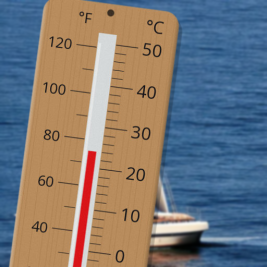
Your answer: 24,°C
